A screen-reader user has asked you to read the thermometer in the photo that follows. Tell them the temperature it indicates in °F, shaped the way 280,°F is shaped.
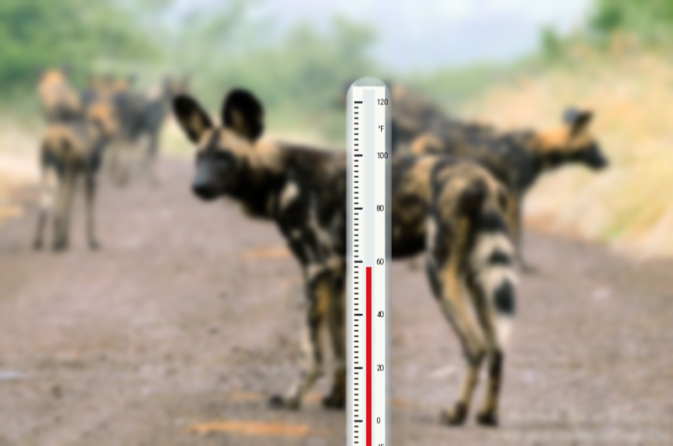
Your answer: 58,°F
